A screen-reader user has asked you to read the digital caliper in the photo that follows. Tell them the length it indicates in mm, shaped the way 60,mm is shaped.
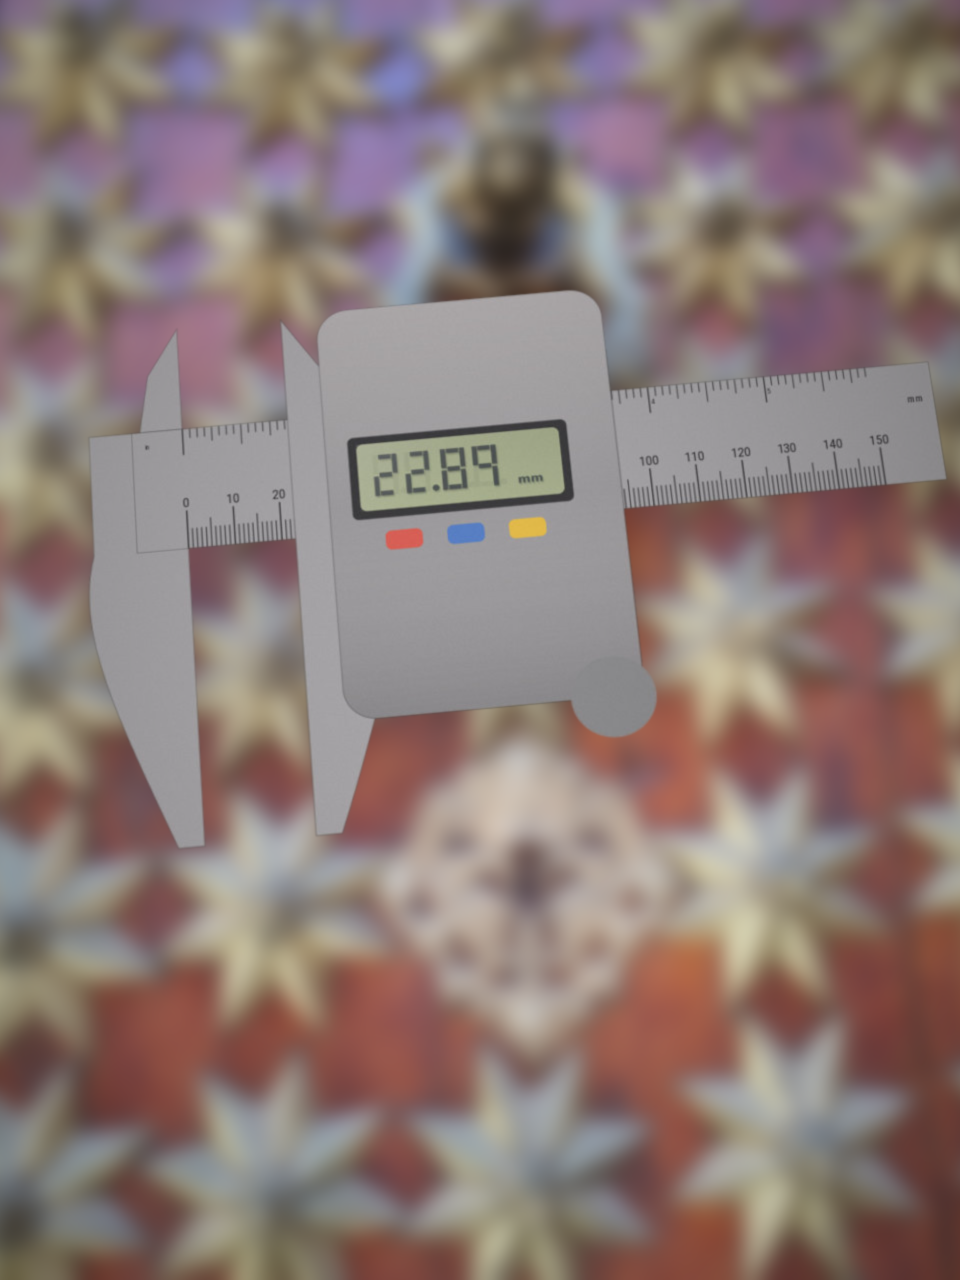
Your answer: 22.89,mm
